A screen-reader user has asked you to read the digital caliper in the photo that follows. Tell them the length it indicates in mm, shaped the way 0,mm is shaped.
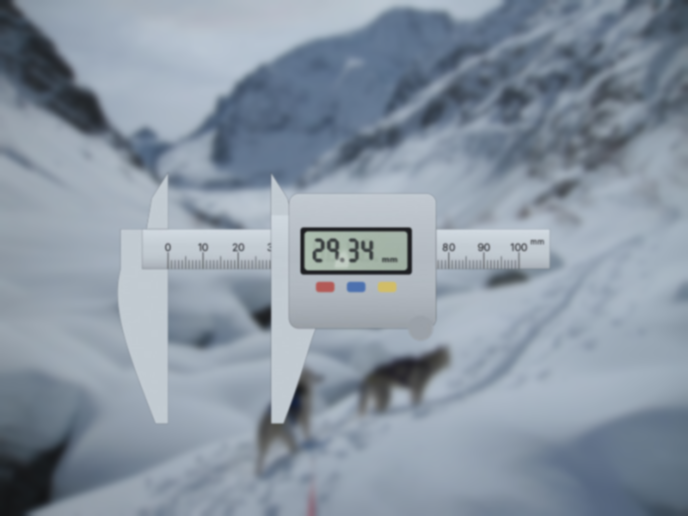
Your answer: 29.34,mm
